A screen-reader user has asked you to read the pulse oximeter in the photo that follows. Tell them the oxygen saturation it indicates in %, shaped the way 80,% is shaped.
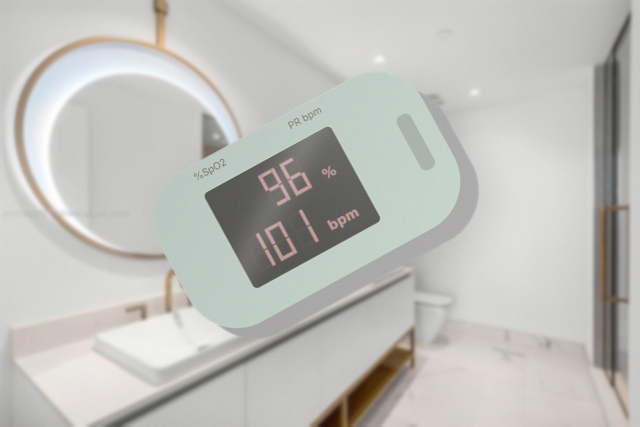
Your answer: 96,%
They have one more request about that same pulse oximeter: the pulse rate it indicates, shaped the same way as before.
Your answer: 101,bpm
